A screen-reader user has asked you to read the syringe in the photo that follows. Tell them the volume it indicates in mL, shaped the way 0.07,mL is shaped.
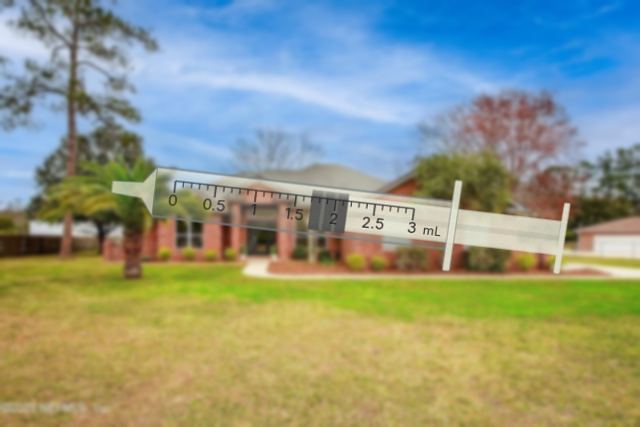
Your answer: 1.7,mL
